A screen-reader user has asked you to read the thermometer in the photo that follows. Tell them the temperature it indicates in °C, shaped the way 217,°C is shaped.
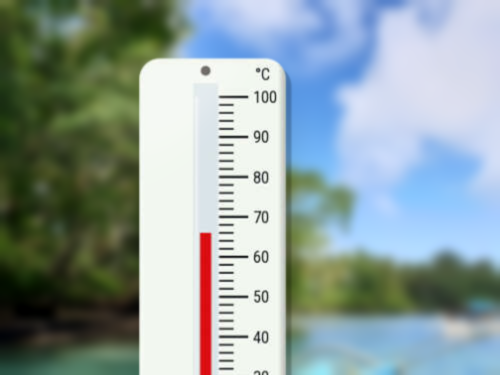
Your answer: 66,°C
